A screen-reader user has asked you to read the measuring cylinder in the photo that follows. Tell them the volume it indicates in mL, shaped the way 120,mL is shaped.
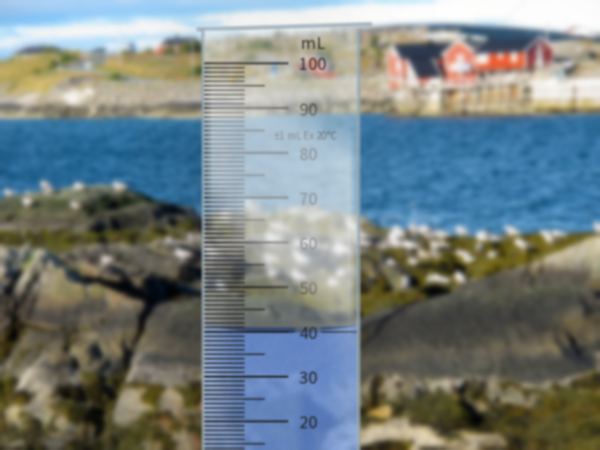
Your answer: 40,mL
